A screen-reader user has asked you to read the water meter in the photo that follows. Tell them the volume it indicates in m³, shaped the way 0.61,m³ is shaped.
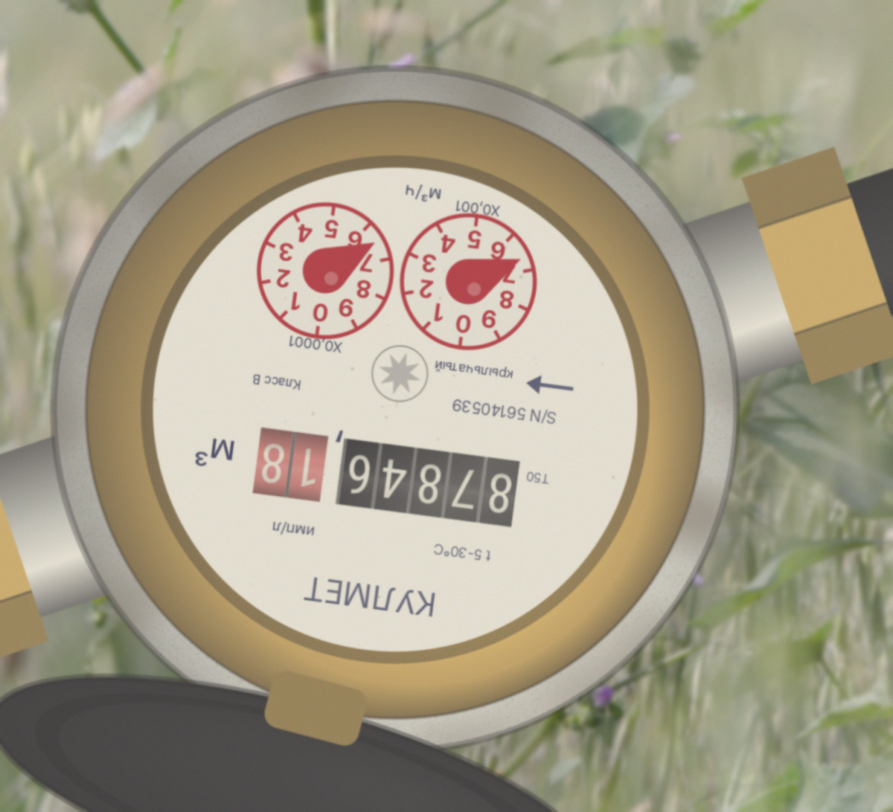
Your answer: 87846.1866,m³
